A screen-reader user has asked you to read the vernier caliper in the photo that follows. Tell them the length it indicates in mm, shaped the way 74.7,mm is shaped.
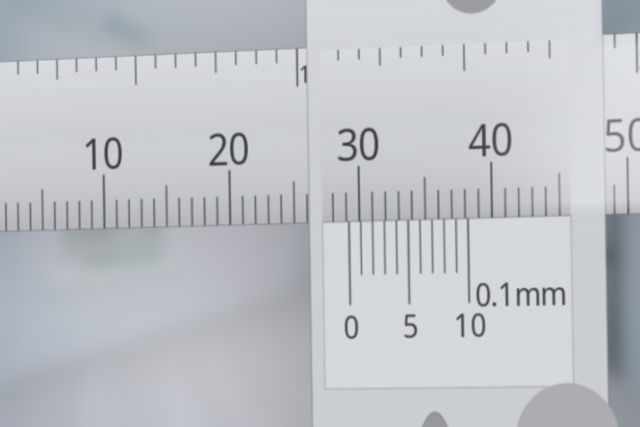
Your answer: 29.2,mm
